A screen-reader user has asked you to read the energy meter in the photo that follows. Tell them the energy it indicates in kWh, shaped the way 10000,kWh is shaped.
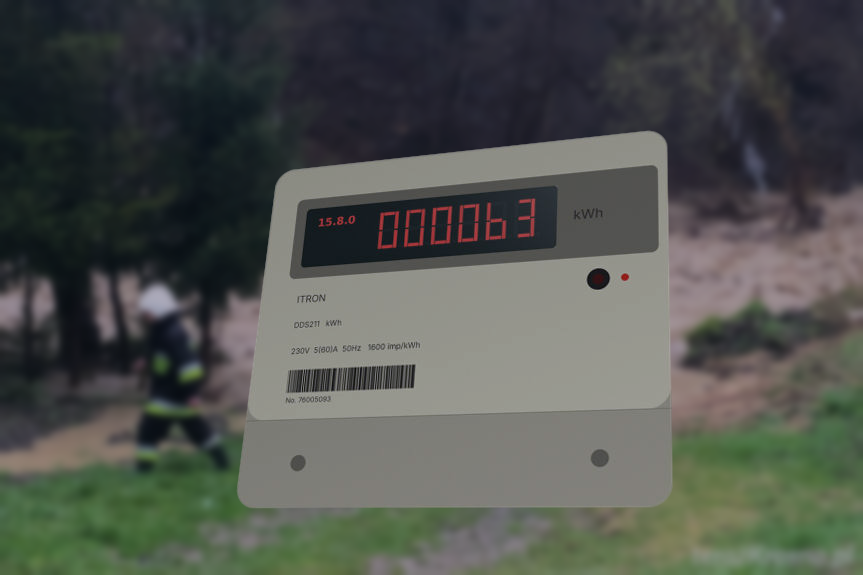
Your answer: 63,kWh
